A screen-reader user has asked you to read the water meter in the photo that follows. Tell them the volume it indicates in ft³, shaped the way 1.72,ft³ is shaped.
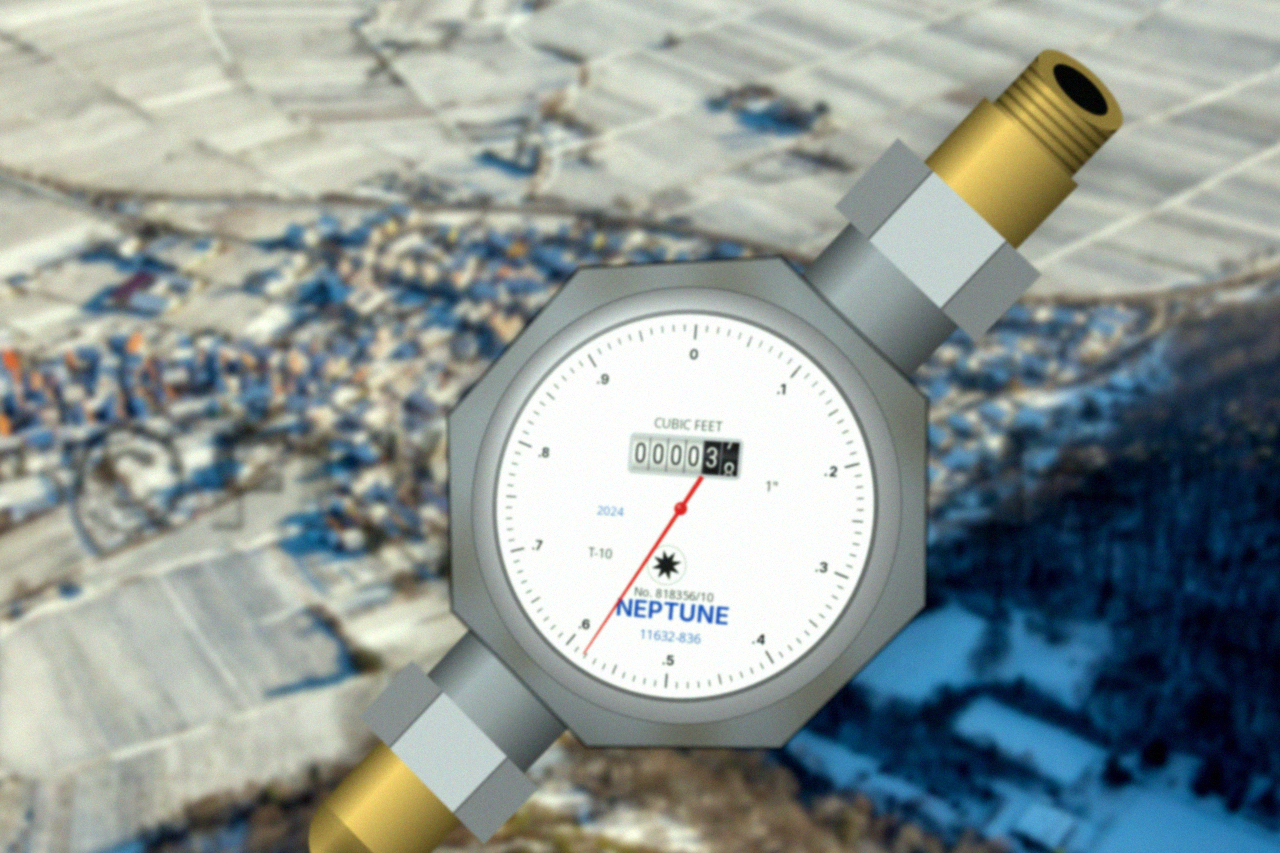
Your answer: 37.58,ft³
